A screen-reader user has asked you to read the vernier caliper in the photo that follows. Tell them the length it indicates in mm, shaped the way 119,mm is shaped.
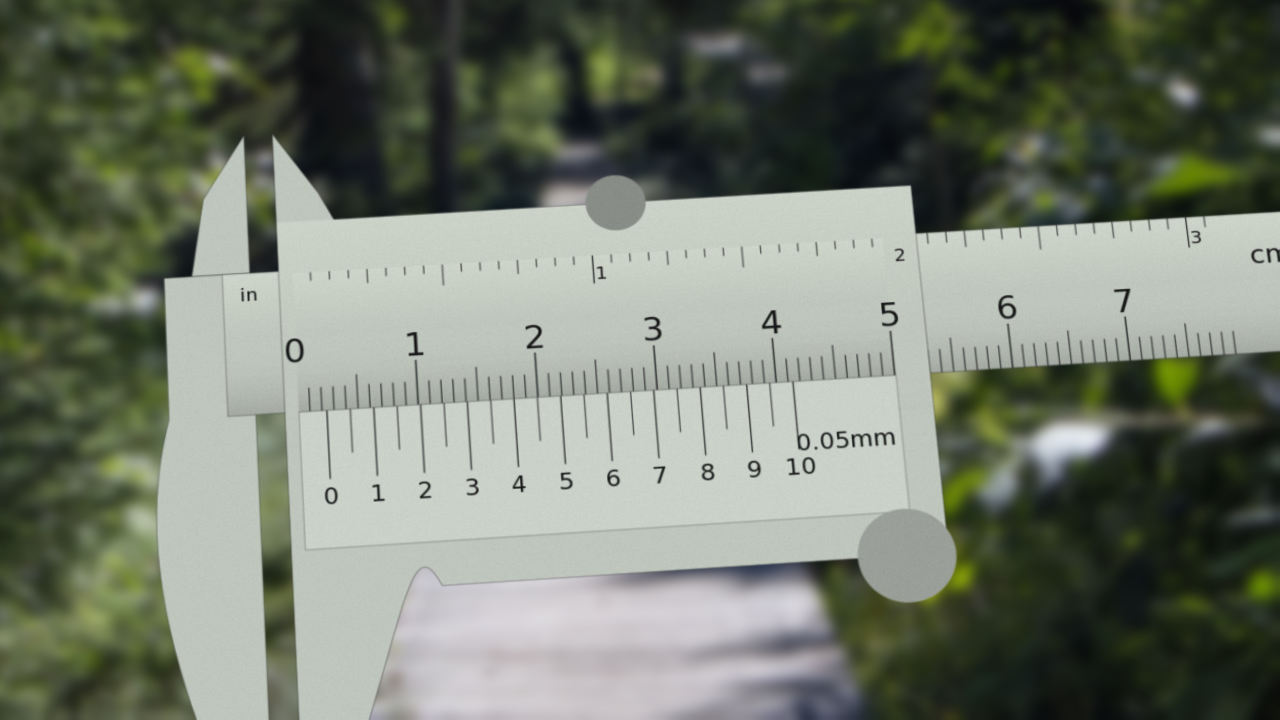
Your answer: 2.4,mm
